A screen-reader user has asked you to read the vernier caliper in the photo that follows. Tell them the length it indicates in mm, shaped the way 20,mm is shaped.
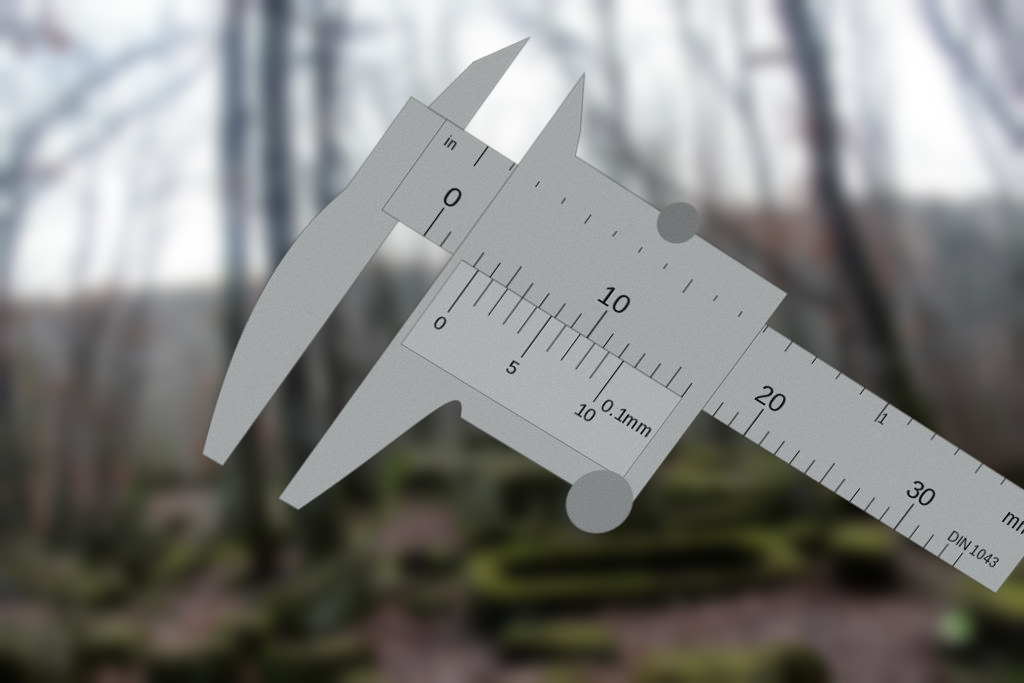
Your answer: 3.3,mm
